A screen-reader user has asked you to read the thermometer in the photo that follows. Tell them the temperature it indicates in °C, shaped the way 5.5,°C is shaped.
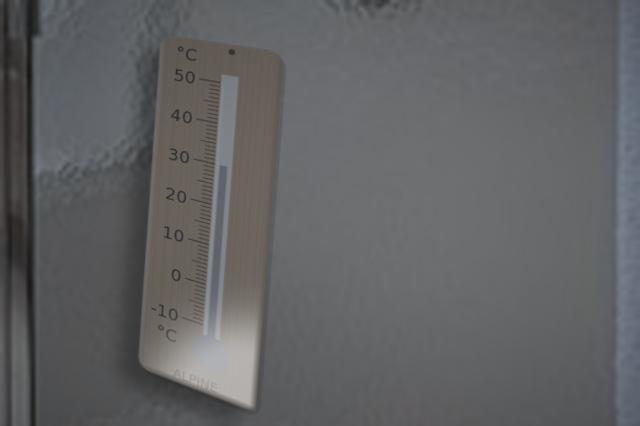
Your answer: 30,°C
